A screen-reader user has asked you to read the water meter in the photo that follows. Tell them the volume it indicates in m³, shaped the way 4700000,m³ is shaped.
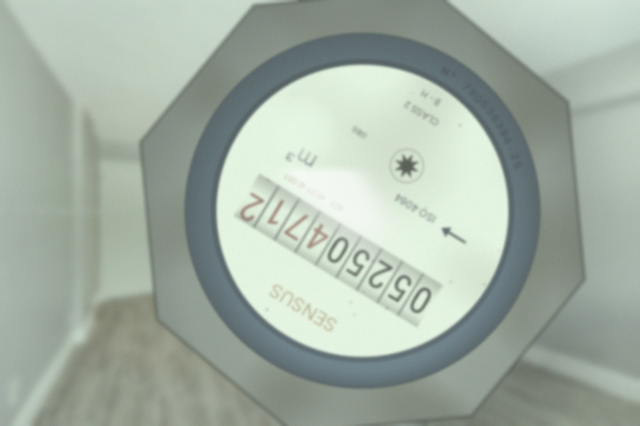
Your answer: 5250.4712,m³
